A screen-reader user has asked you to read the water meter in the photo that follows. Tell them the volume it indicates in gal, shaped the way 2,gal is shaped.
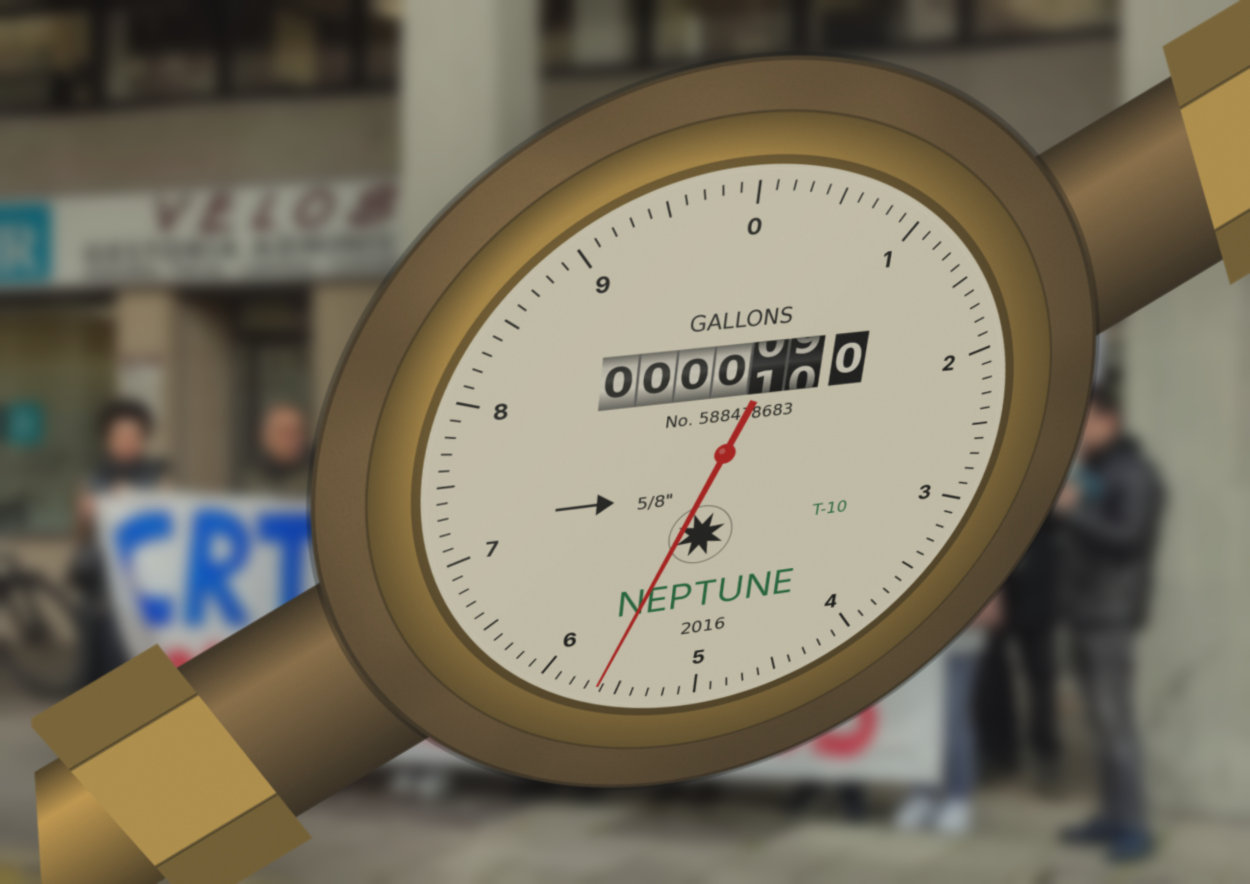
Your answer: 95.6,gal
